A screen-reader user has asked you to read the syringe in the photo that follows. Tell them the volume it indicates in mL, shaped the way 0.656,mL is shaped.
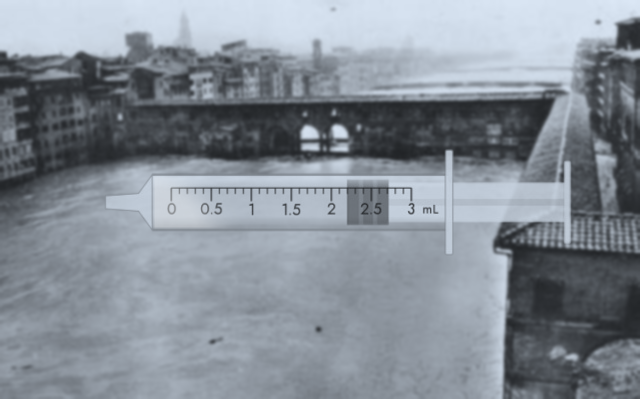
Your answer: 2.2,mL
